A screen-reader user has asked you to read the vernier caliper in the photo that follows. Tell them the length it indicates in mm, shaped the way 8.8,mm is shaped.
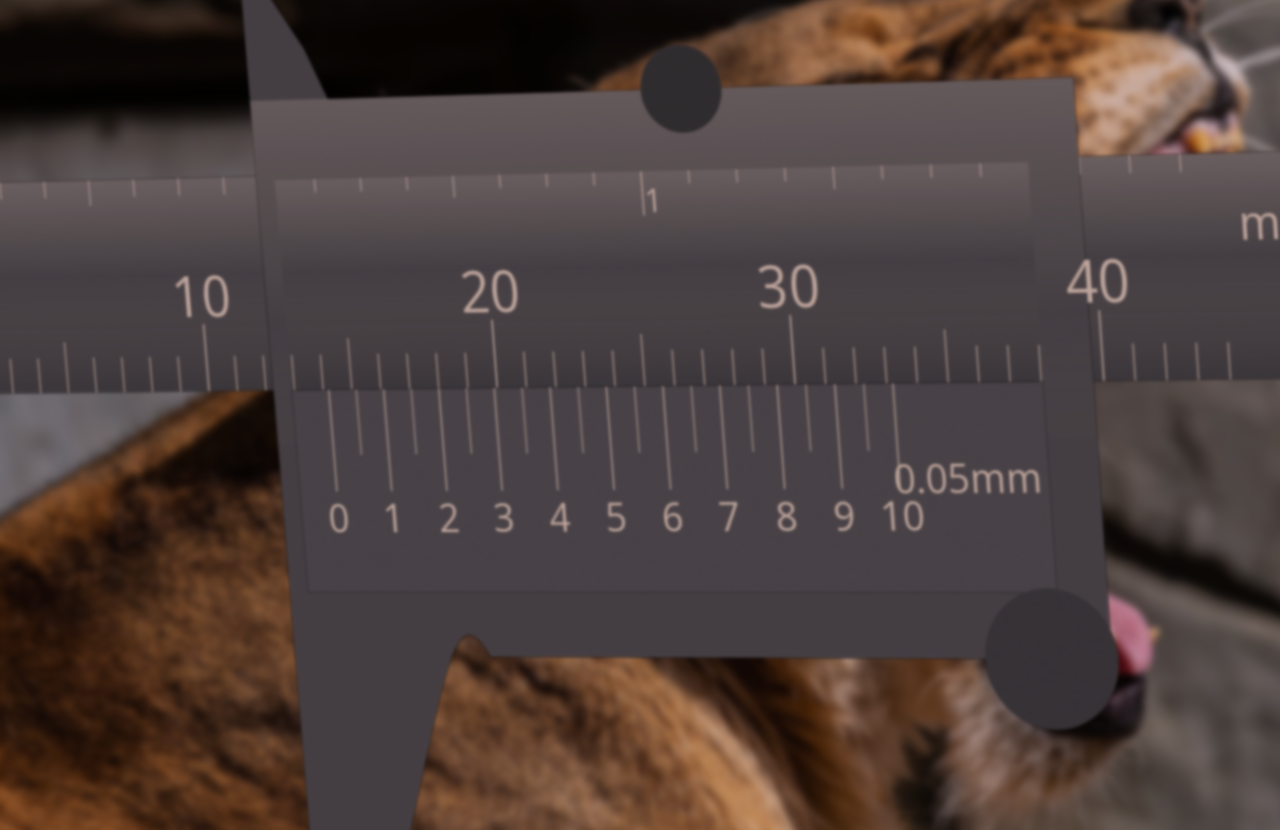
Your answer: 14.2,mm
